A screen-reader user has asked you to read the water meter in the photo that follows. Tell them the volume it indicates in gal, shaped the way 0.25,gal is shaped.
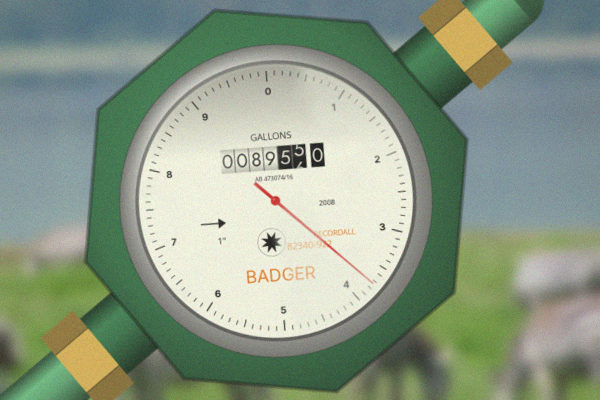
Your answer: 89553.7,gal
